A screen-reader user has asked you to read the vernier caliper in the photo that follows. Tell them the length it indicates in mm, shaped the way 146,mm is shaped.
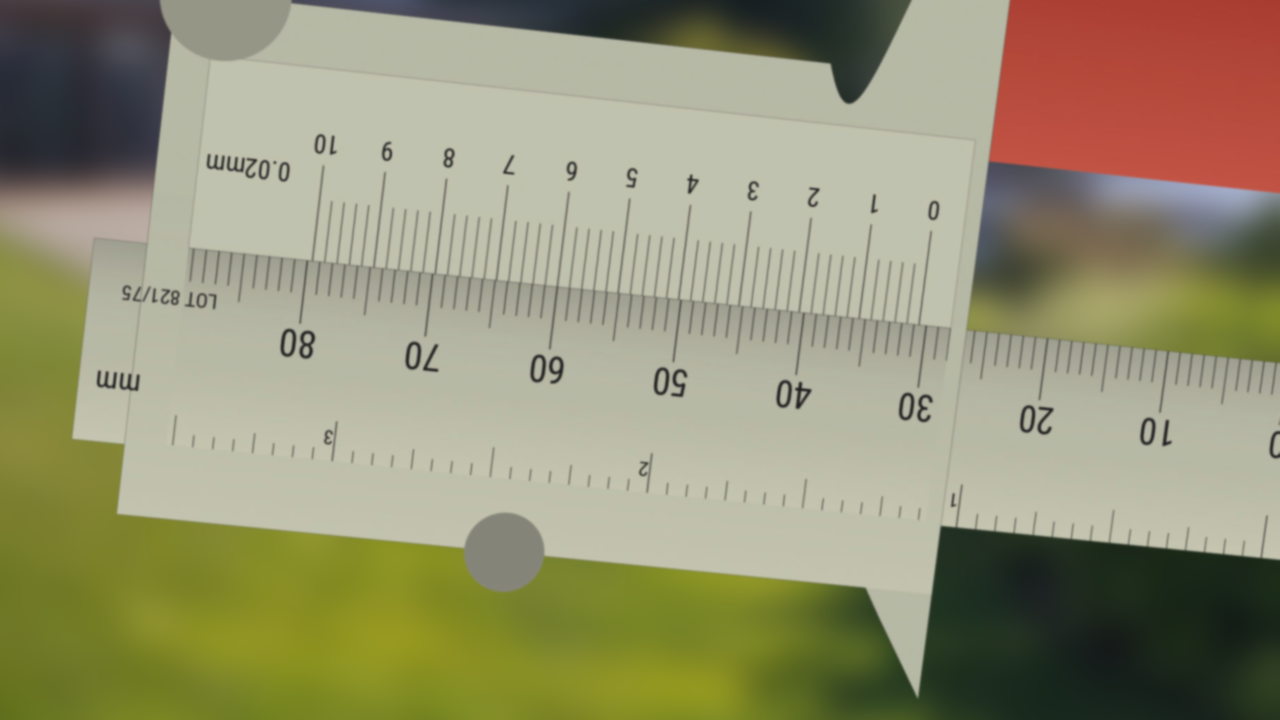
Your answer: 30.6,mm
